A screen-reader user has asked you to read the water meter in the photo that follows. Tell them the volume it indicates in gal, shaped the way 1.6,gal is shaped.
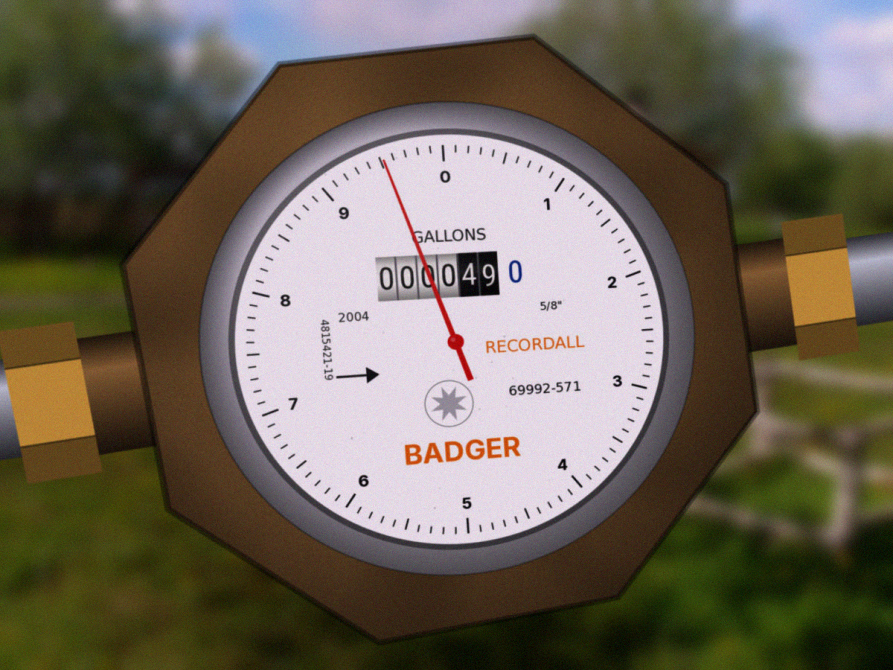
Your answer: 489.5,gal
